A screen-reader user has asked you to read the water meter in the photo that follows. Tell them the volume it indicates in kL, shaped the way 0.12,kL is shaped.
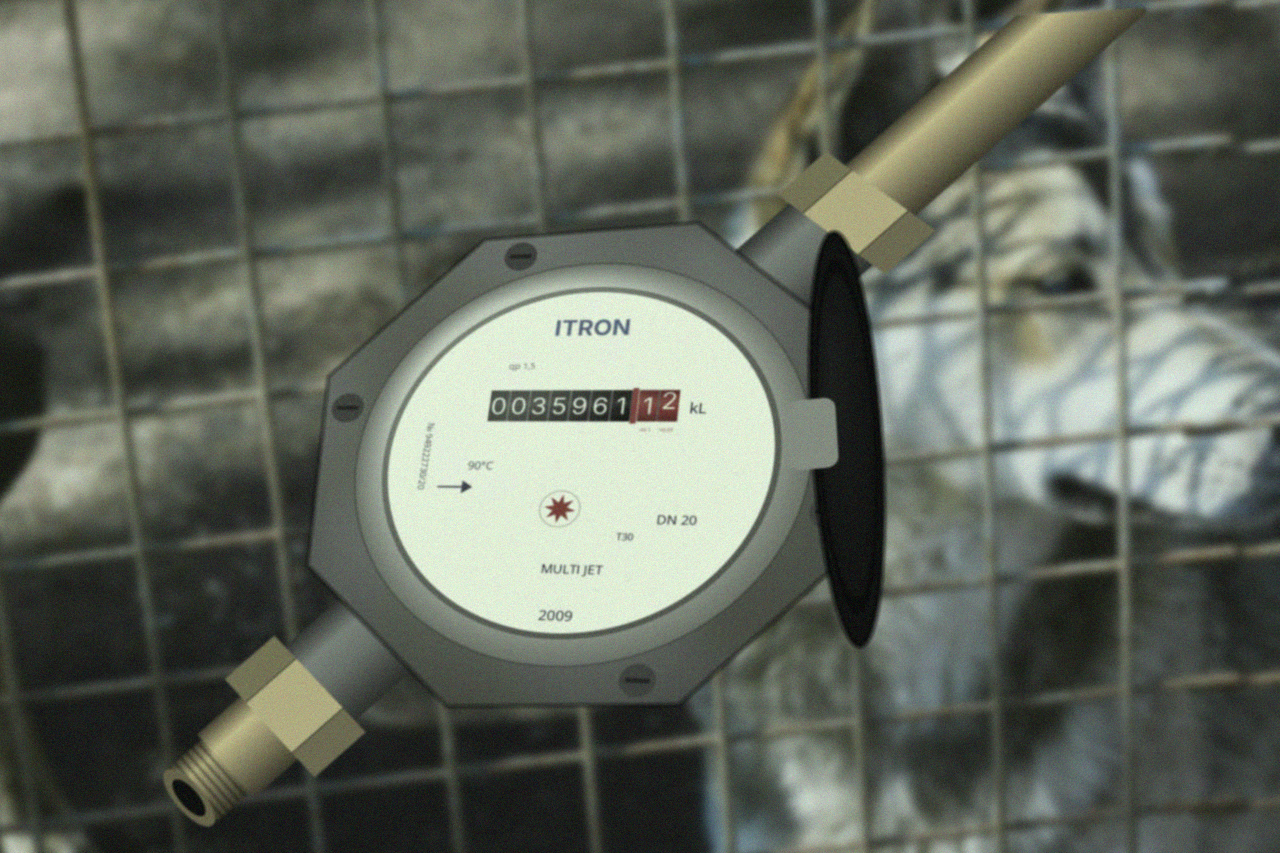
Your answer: 35961.12,kL
